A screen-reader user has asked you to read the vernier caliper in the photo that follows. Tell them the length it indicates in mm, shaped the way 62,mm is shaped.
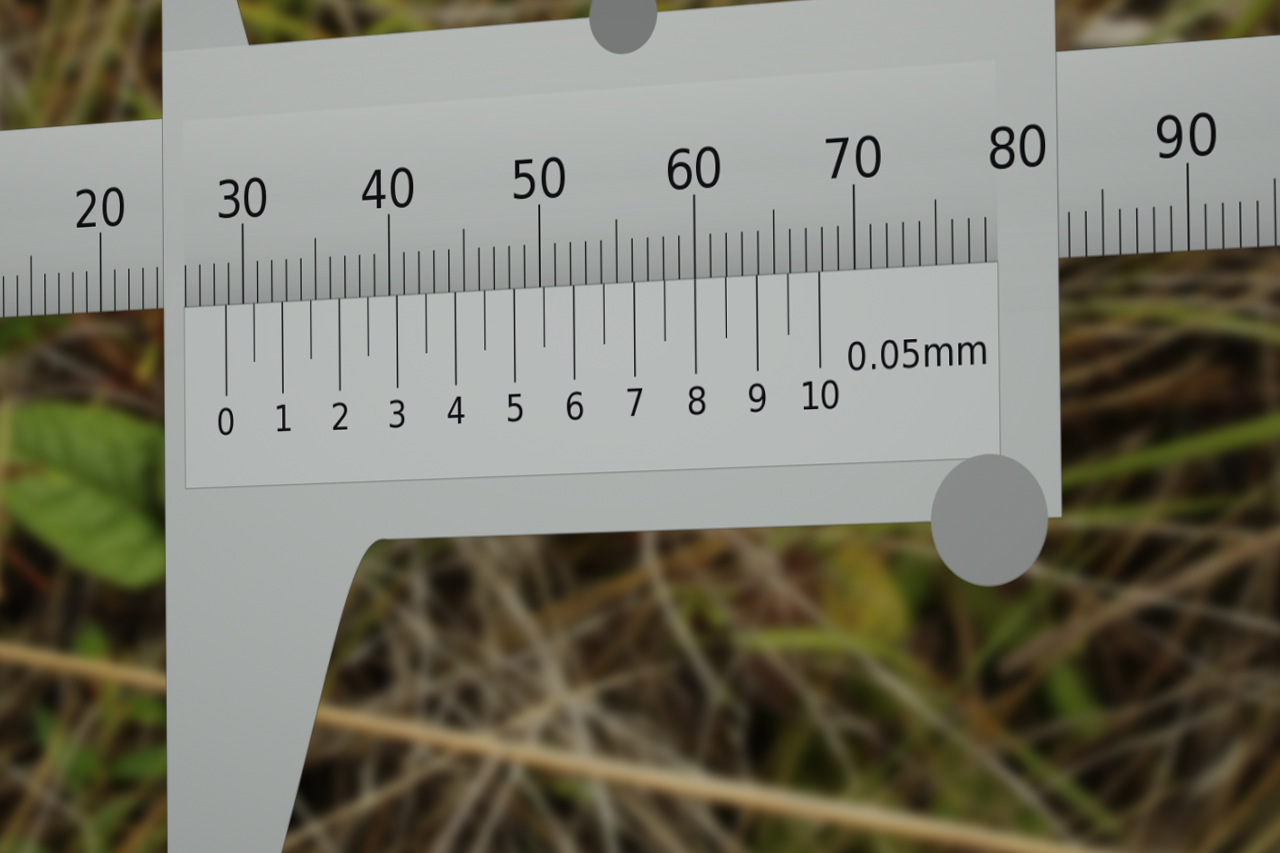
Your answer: 28.8,mm
